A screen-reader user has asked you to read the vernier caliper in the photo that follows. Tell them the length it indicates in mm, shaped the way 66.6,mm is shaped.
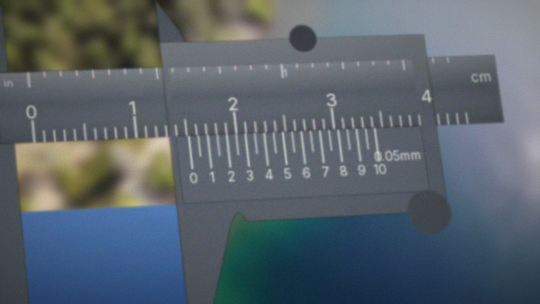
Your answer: 15.2,mm
